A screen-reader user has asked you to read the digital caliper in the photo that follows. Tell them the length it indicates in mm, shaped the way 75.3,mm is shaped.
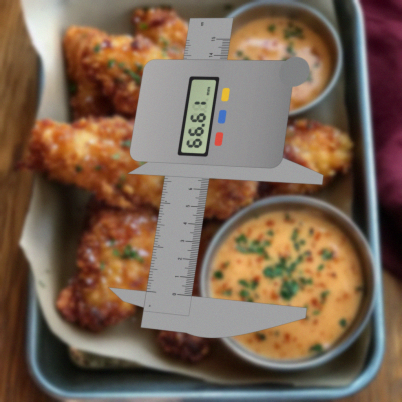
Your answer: 66.61,mm
